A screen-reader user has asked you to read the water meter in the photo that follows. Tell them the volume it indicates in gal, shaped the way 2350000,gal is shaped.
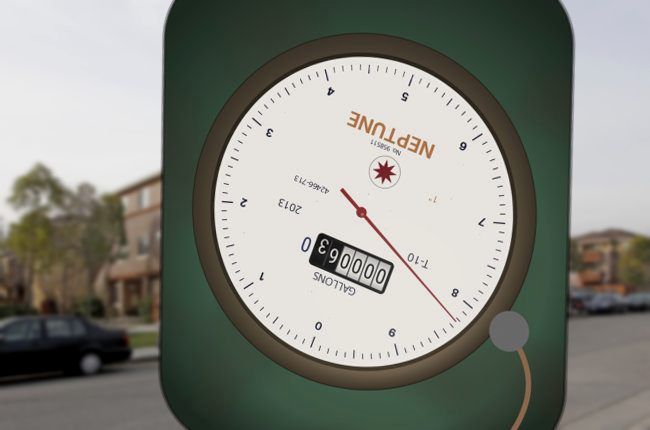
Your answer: 628.2,gal
